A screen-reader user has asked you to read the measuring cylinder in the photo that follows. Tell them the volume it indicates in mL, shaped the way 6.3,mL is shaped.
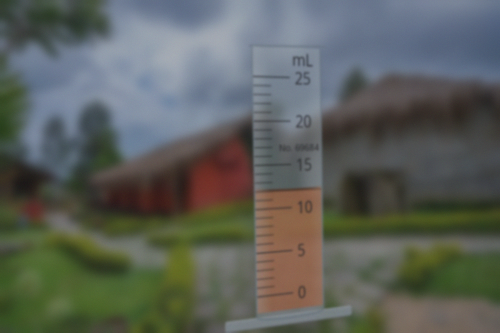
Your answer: 12,mL
